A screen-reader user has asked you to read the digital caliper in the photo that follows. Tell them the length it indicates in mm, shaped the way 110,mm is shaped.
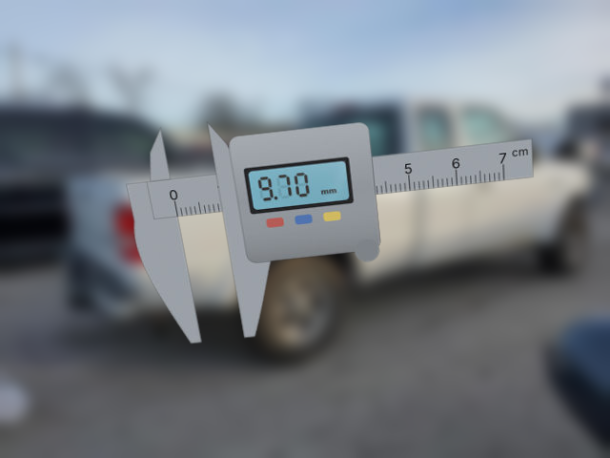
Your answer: 9.70,mm
